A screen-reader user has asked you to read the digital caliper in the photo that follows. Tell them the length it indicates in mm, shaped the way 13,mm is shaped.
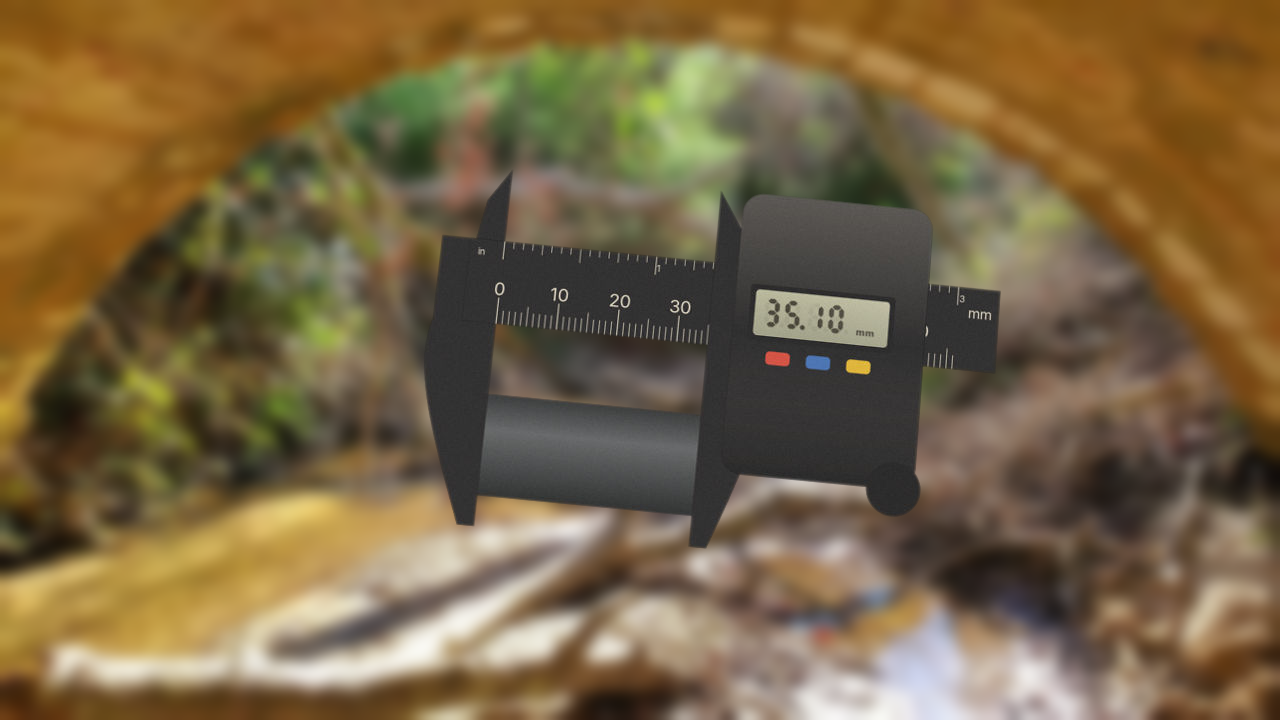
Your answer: 35.10,mm
